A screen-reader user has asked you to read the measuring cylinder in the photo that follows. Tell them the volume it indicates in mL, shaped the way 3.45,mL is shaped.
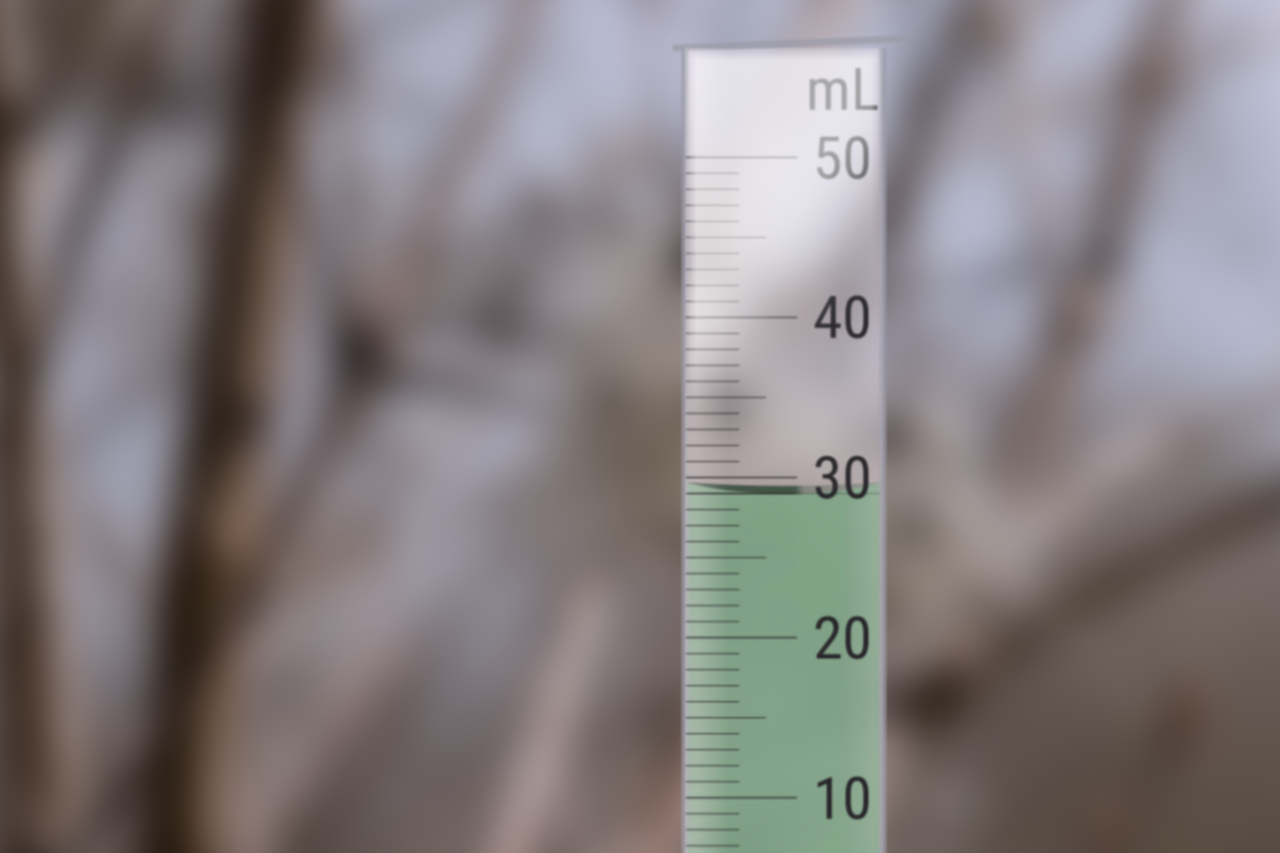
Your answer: 29,mL
